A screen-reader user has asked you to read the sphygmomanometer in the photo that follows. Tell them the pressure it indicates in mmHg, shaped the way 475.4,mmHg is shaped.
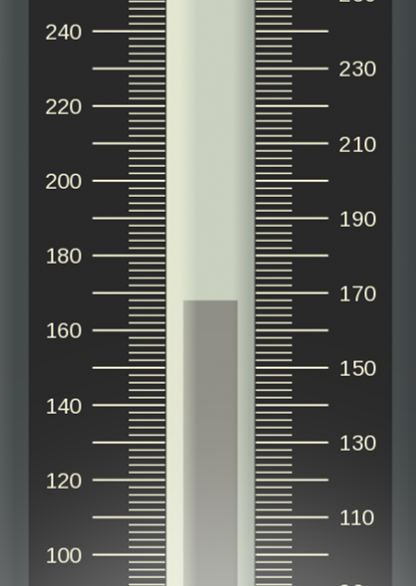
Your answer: 168,mmHg
